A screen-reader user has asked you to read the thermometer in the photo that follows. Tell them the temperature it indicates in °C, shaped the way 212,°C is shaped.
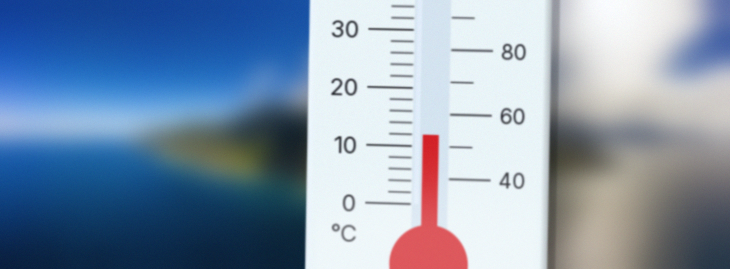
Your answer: 12,°C
